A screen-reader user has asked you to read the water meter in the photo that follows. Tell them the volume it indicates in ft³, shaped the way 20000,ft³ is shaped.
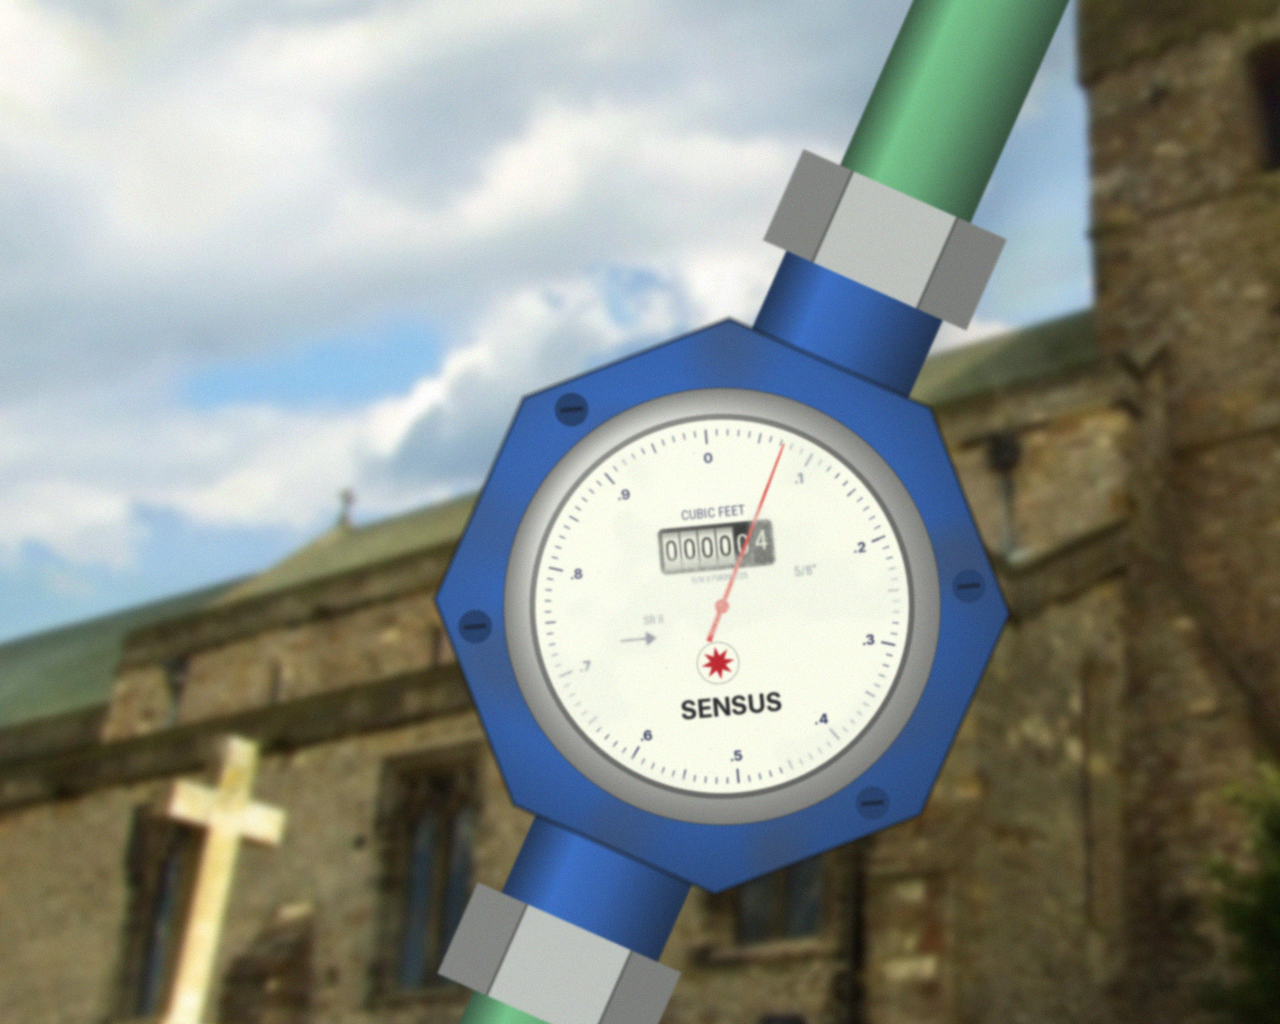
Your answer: 4.07,ft³
